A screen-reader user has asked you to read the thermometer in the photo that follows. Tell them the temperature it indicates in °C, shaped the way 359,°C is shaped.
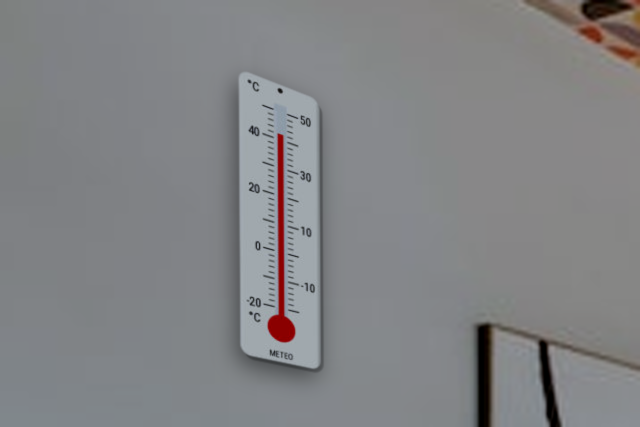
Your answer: 42,°C
